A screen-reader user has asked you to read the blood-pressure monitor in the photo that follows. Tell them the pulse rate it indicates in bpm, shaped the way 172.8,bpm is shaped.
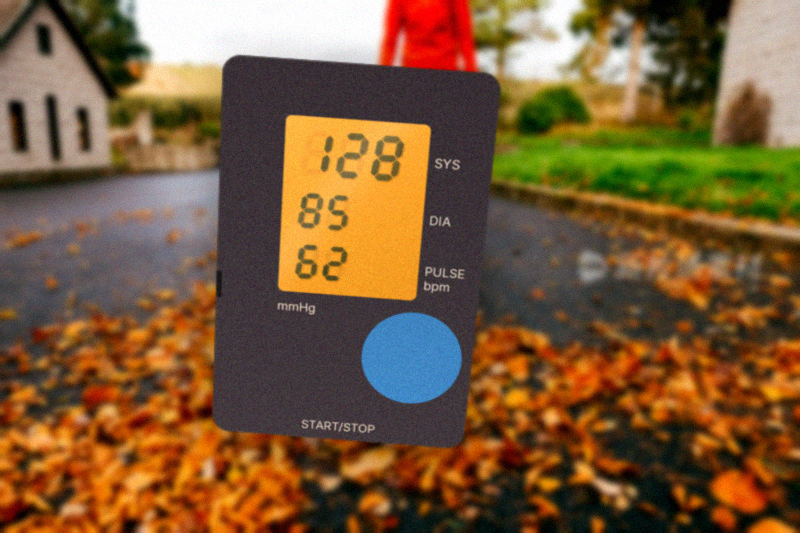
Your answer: 62,bpm
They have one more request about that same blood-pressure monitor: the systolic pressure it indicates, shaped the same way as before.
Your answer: 128,mmHg
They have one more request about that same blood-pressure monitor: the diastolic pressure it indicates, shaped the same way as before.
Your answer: 85,mmHg
